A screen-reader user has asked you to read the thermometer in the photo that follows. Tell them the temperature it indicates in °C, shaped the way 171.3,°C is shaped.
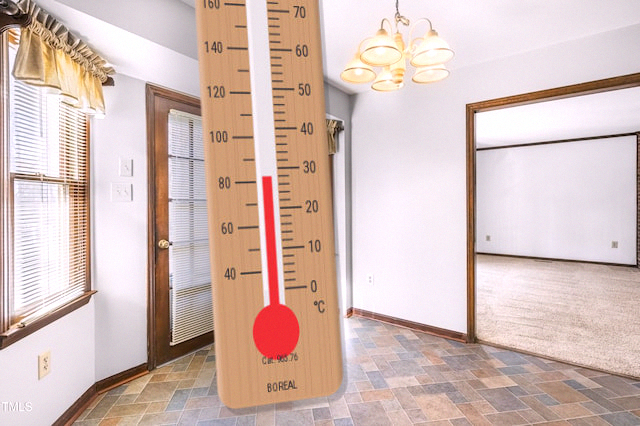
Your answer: 28,°C
